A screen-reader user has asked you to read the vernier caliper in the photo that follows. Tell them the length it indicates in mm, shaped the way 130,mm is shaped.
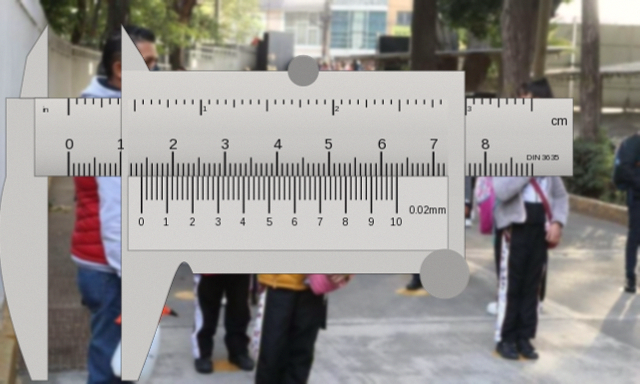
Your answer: 14.0,mm
